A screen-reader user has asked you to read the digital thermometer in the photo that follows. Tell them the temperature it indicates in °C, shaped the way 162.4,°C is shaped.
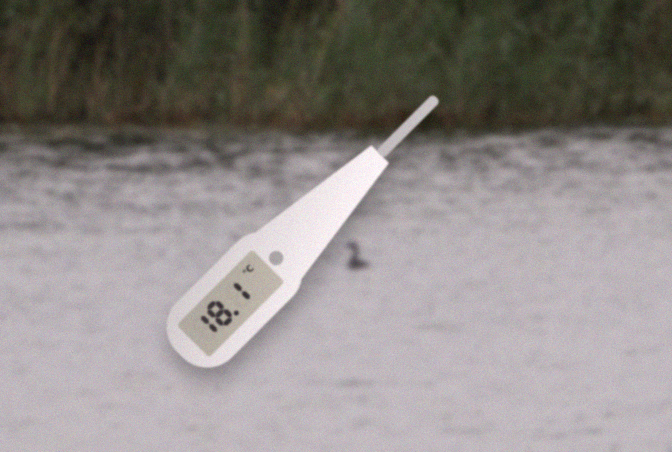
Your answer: 18.1,°C
